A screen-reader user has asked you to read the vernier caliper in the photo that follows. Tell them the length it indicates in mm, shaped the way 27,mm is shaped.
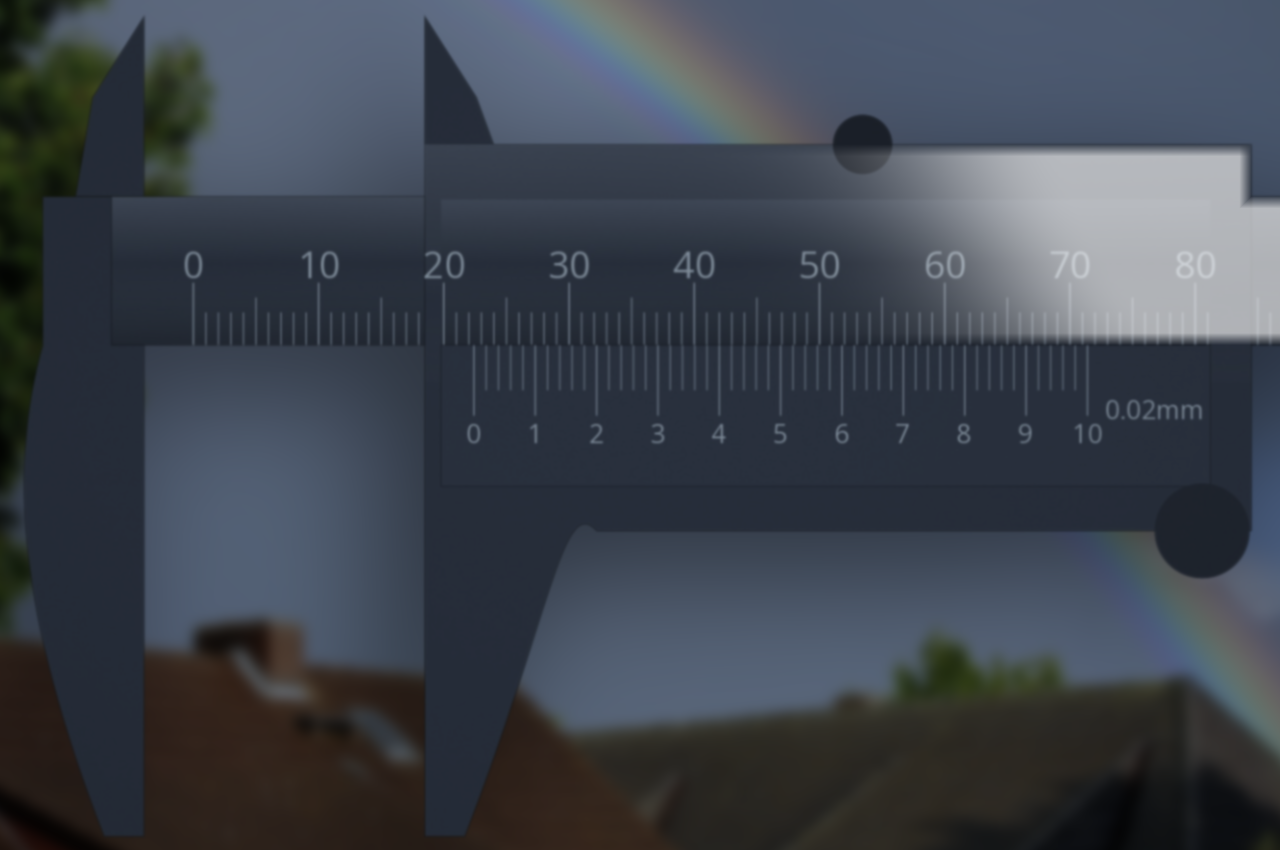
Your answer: 22.4,mm
